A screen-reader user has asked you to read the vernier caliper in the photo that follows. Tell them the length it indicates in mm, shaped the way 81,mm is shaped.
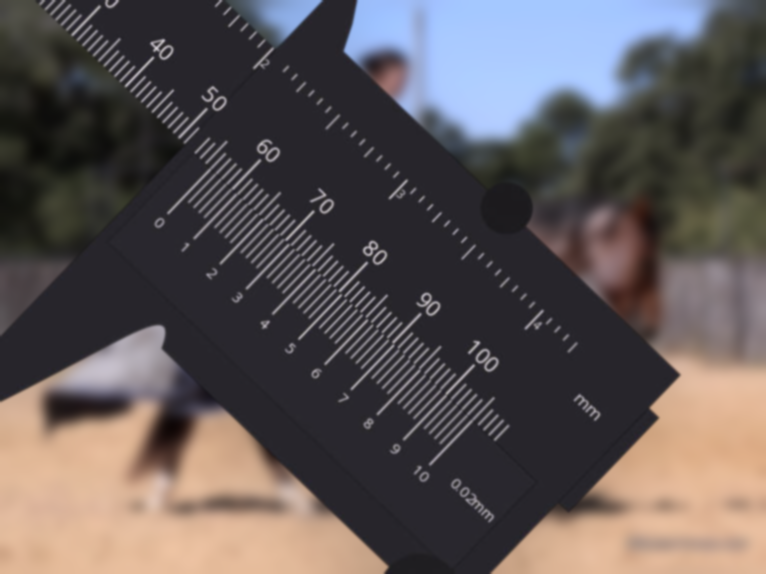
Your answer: 56.0,mm
